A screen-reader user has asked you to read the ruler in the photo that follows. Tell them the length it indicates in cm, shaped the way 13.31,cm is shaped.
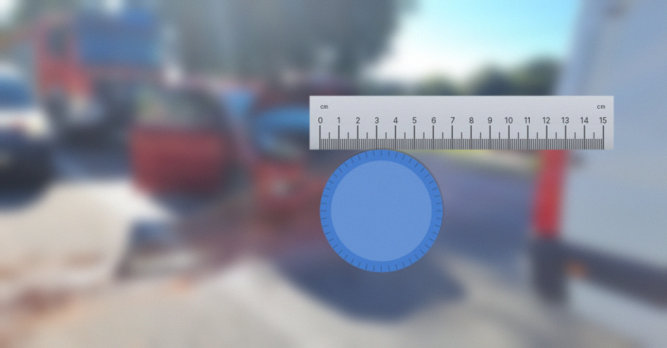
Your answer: 6.5,cm
